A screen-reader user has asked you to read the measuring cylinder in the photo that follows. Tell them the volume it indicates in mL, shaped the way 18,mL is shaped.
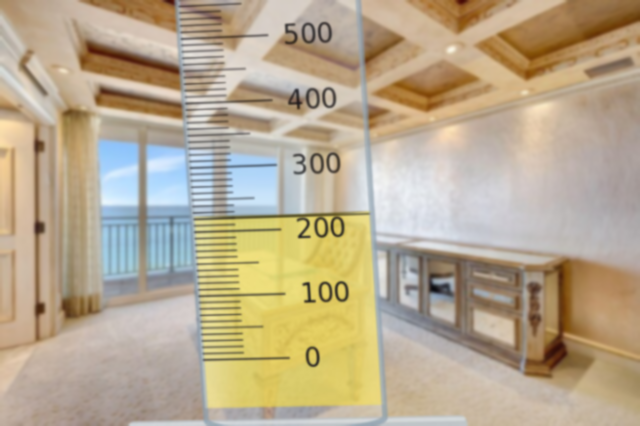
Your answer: 220,mL
